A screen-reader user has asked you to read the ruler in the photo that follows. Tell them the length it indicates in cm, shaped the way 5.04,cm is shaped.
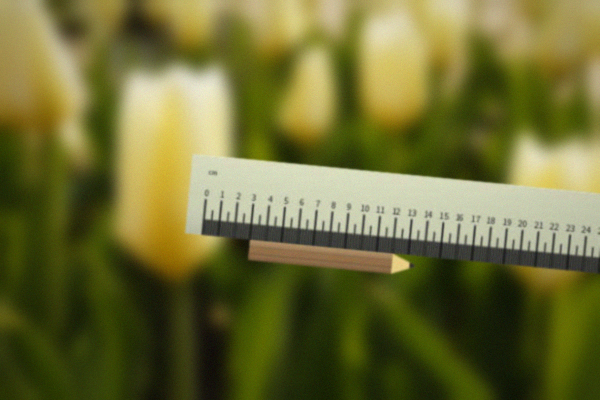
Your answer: 10.5,cm
